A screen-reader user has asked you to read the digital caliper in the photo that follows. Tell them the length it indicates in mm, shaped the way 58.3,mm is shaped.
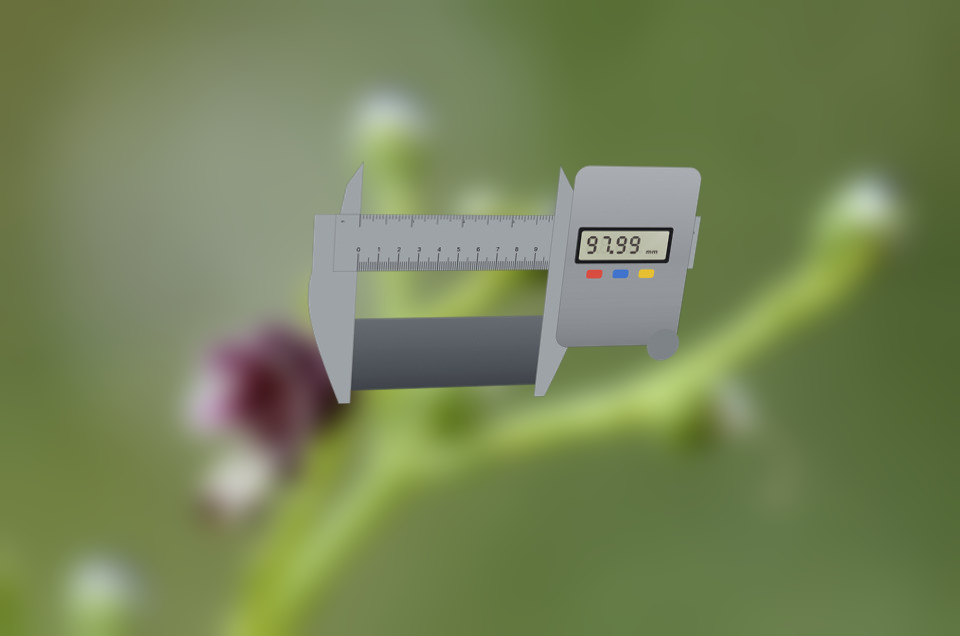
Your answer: 97.99,mm
